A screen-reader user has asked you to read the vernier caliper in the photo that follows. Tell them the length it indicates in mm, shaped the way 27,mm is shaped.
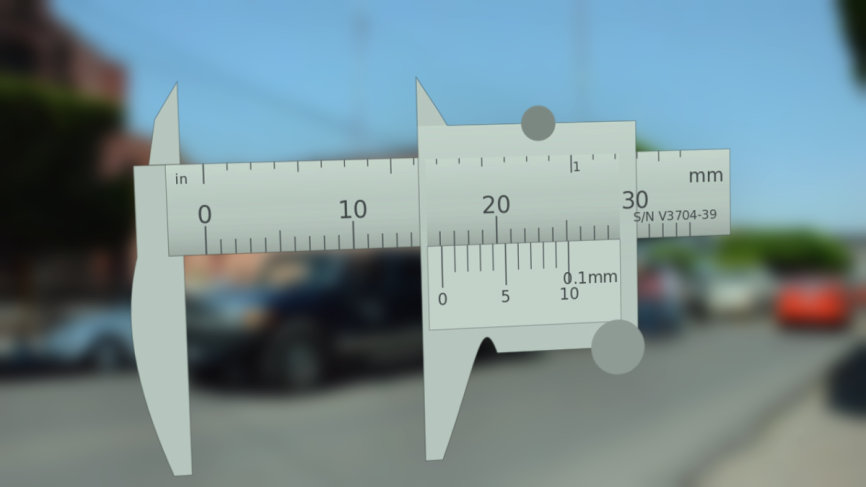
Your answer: 16.1,mm
